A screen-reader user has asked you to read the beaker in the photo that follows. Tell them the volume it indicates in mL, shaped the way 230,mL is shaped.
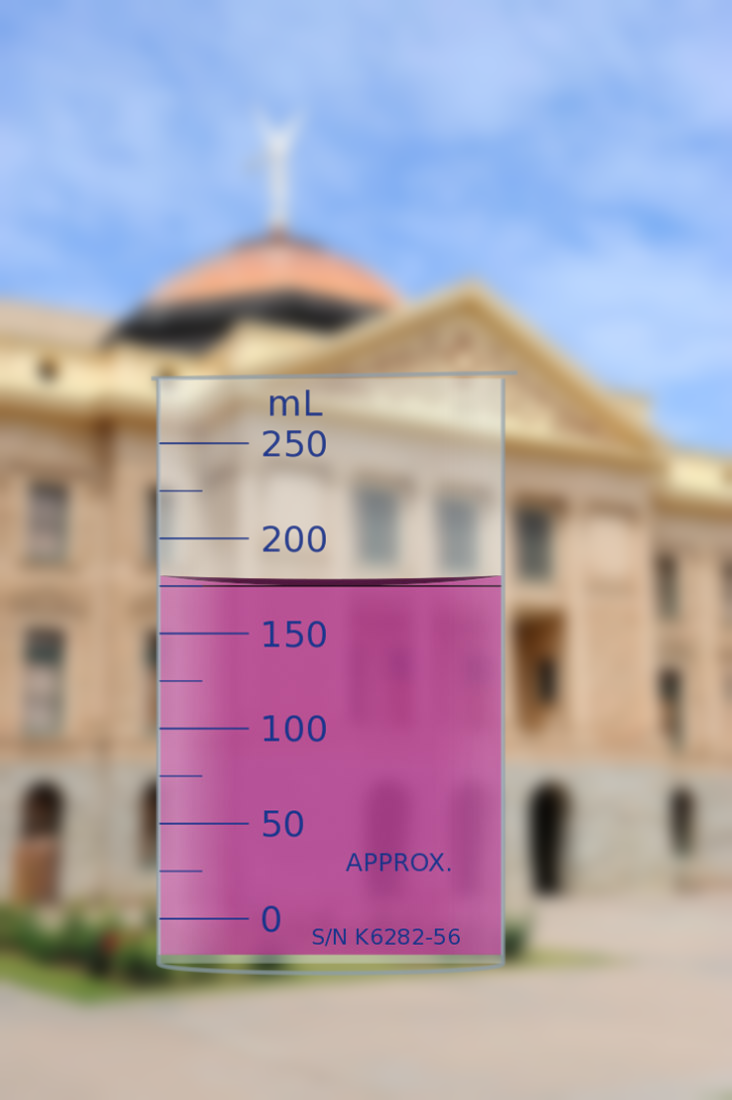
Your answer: 175,mL
